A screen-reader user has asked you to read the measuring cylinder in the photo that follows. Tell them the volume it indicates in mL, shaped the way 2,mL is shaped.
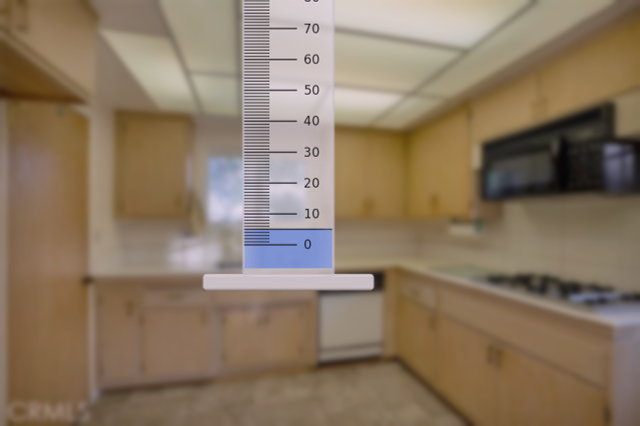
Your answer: 5,mL
